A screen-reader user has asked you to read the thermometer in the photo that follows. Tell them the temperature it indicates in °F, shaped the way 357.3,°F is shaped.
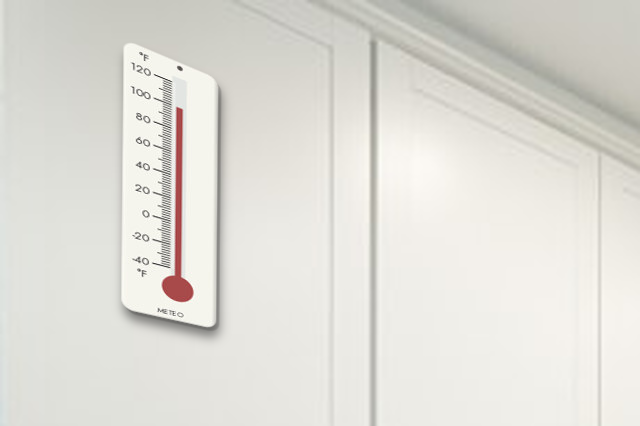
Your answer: 100,°F
